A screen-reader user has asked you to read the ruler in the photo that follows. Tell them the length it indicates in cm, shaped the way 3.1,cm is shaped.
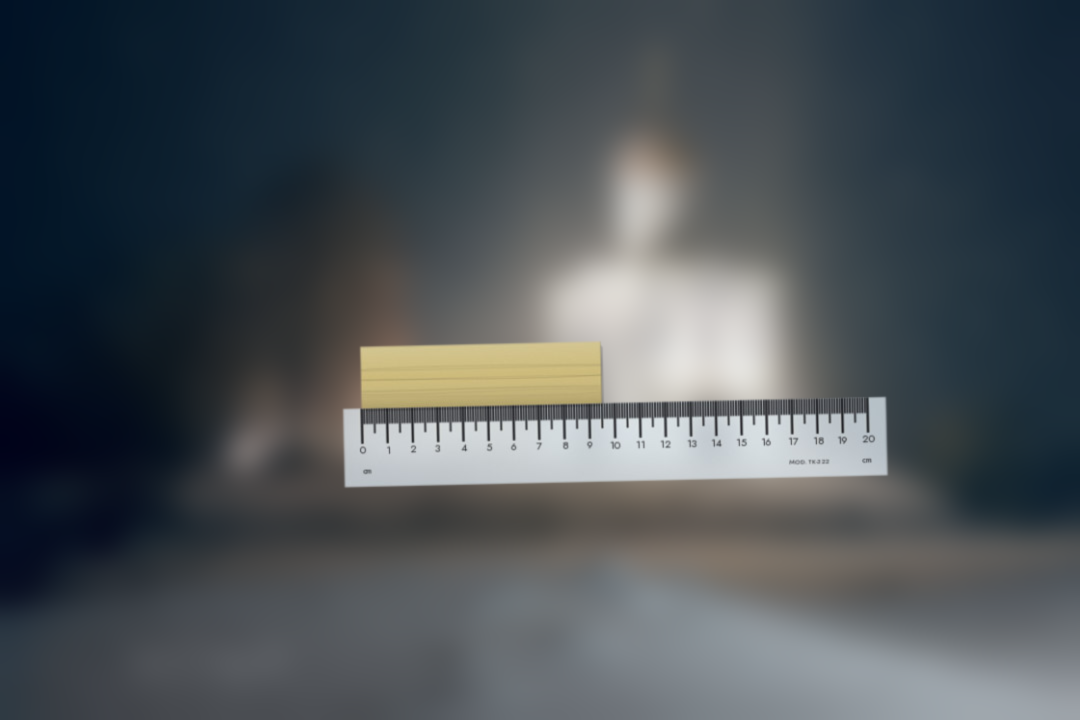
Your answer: 9.5,cm
